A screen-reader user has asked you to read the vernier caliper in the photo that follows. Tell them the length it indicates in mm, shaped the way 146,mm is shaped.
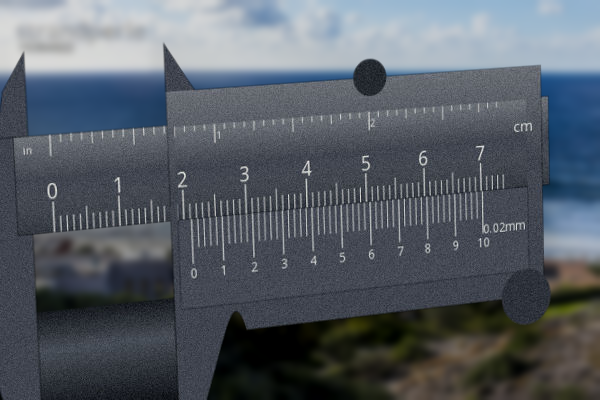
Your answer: 21.2,mm
